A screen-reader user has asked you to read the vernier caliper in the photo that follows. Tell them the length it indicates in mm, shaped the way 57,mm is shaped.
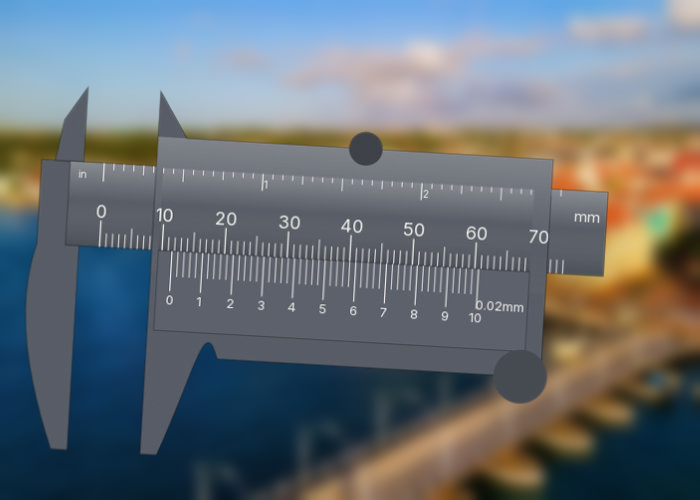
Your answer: 11.6,mm
